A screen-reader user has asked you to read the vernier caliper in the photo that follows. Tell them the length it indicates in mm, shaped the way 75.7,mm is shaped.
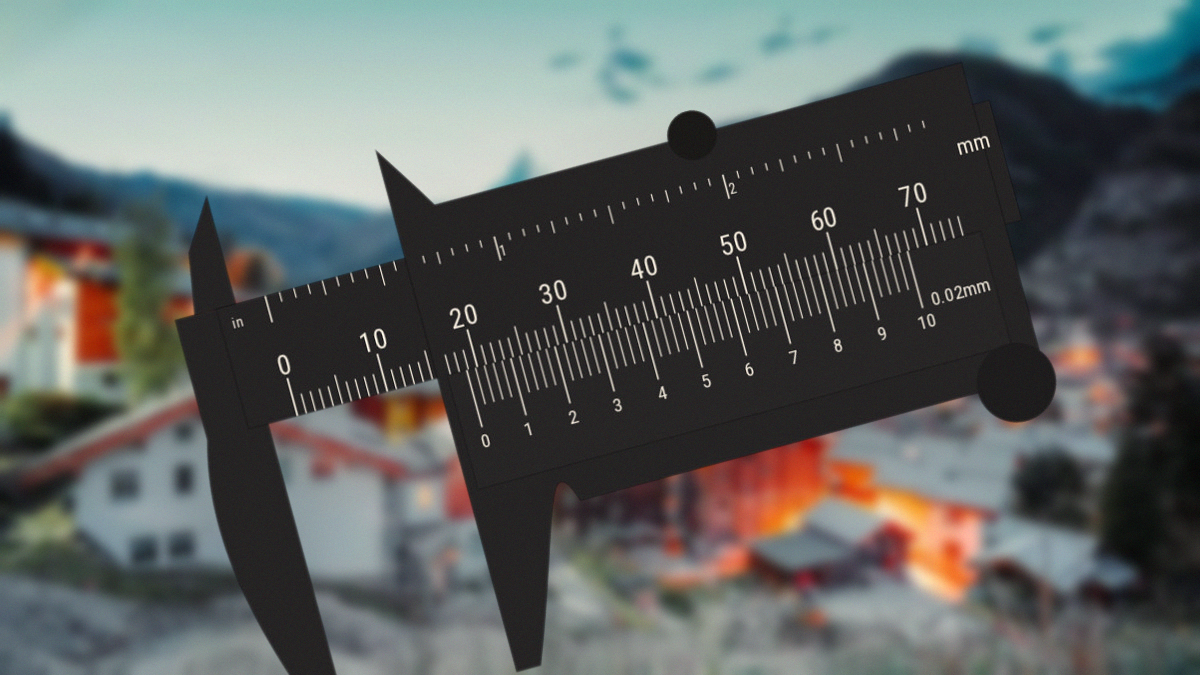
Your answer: 18.8,mm
